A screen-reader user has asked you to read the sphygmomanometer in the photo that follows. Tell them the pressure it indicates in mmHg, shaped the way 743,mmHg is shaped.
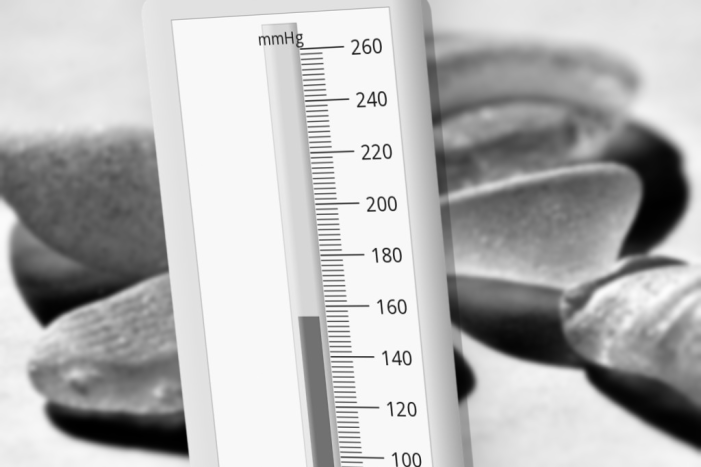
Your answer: 156,mmHg
